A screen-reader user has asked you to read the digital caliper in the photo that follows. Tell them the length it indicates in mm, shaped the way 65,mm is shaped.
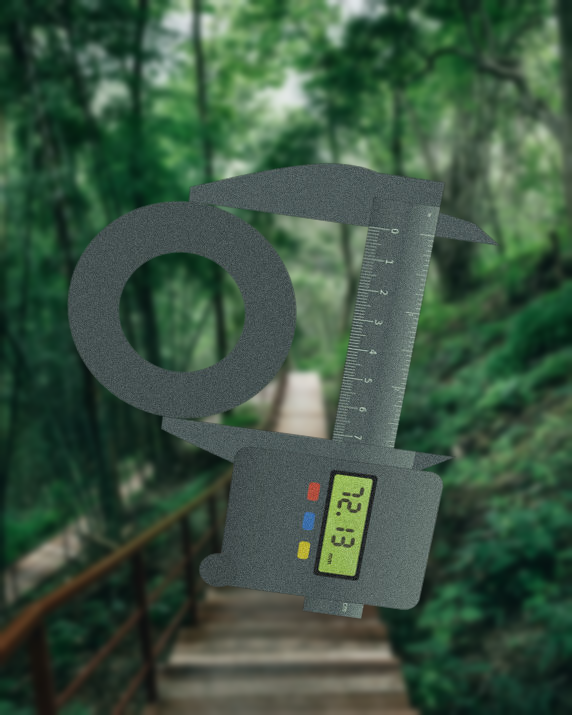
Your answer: 72.13,mm
